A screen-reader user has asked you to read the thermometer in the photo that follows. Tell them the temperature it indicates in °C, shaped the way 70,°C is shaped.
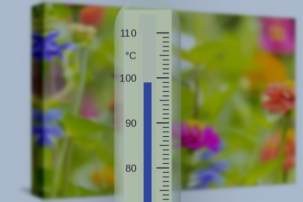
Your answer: 99,°C
